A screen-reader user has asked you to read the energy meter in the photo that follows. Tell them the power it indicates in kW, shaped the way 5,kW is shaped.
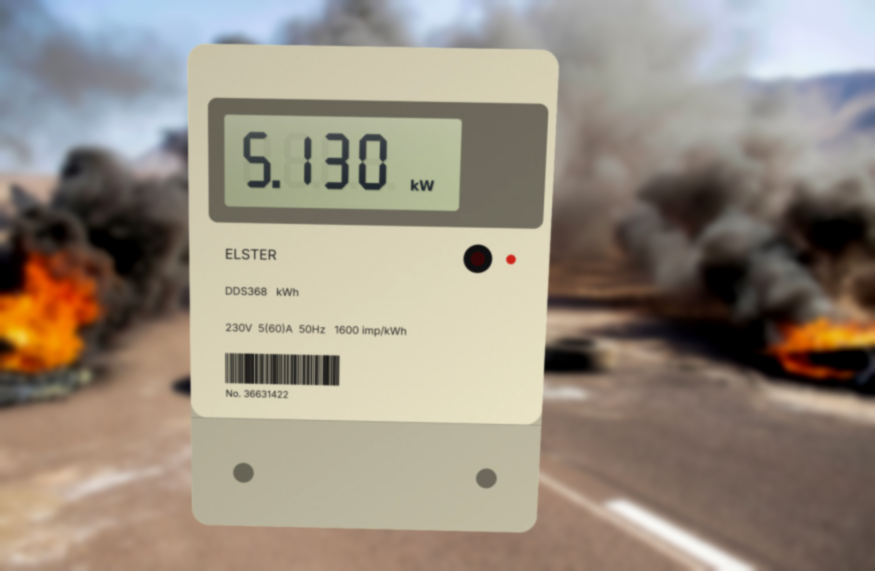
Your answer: 5.130,kW
